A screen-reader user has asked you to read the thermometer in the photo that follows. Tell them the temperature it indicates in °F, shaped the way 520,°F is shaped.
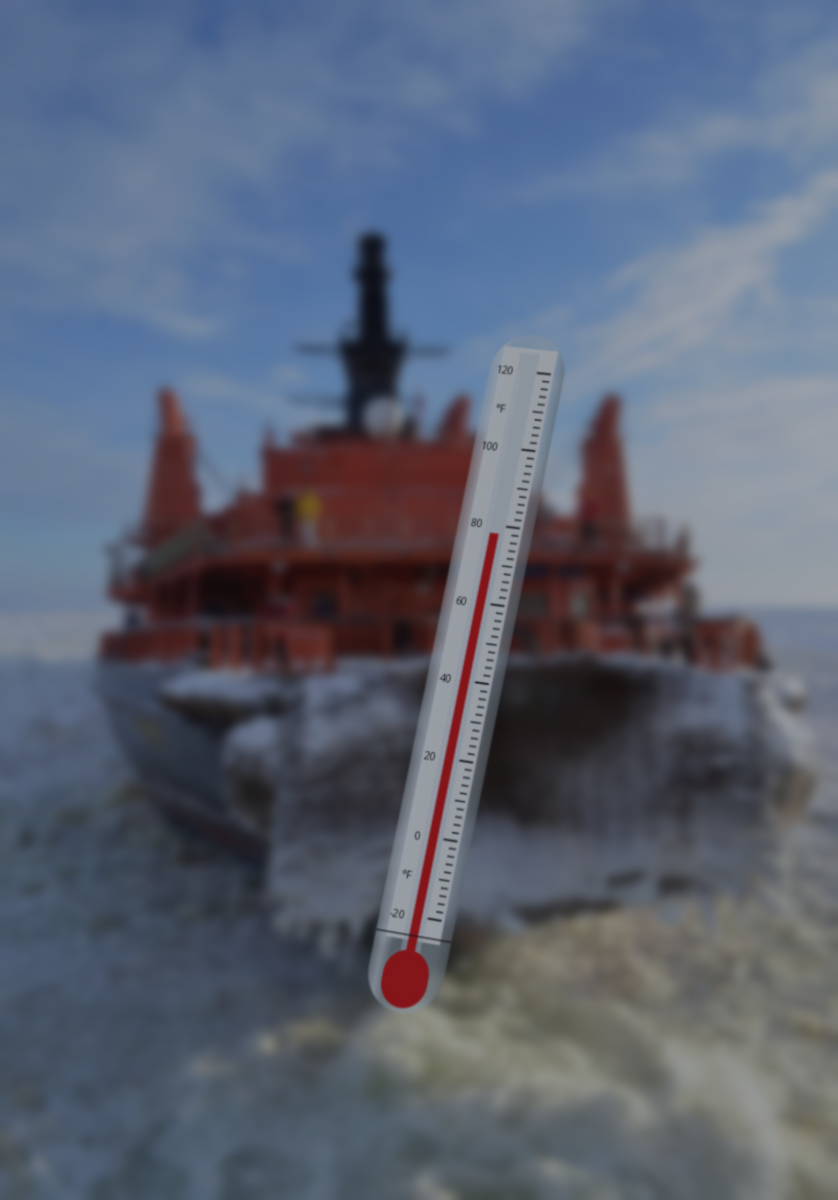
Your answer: 78,°F
